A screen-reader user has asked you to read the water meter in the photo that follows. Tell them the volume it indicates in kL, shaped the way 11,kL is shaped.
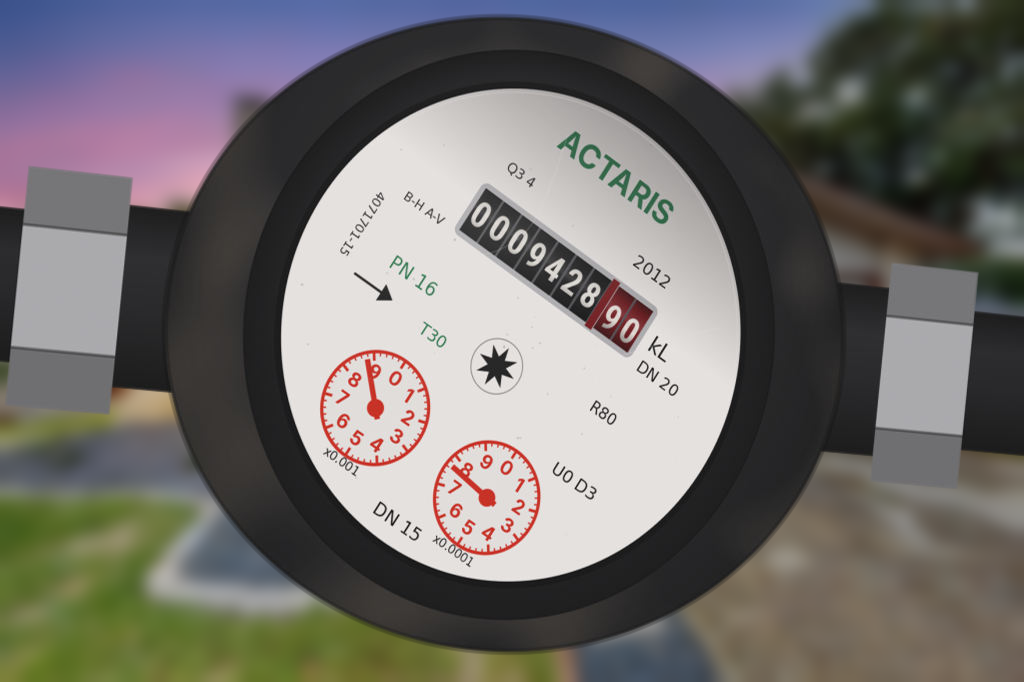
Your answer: 9428.8987,kL
